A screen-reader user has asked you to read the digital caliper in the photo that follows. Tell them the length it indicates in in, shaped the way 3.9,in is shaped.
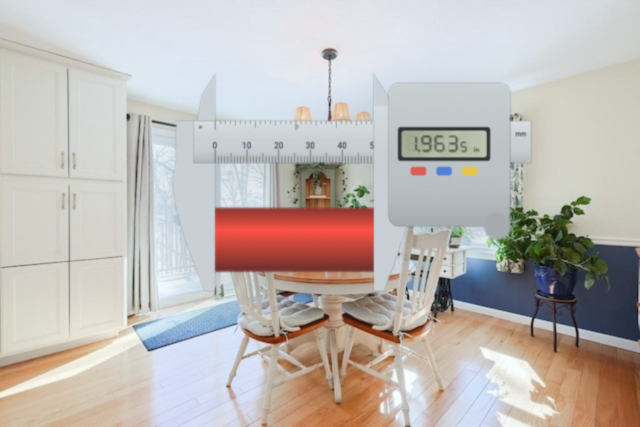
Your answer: 1.9635,in
